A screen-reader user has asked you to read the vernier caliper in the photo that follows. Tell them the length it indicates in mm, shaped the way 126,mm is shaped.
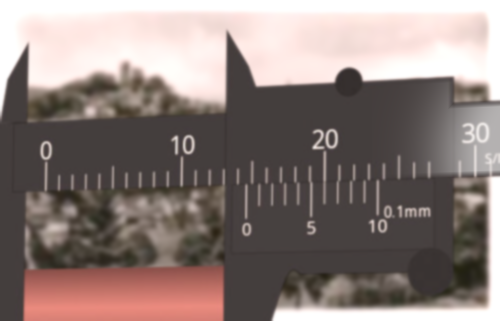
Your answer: 14.6,mm
